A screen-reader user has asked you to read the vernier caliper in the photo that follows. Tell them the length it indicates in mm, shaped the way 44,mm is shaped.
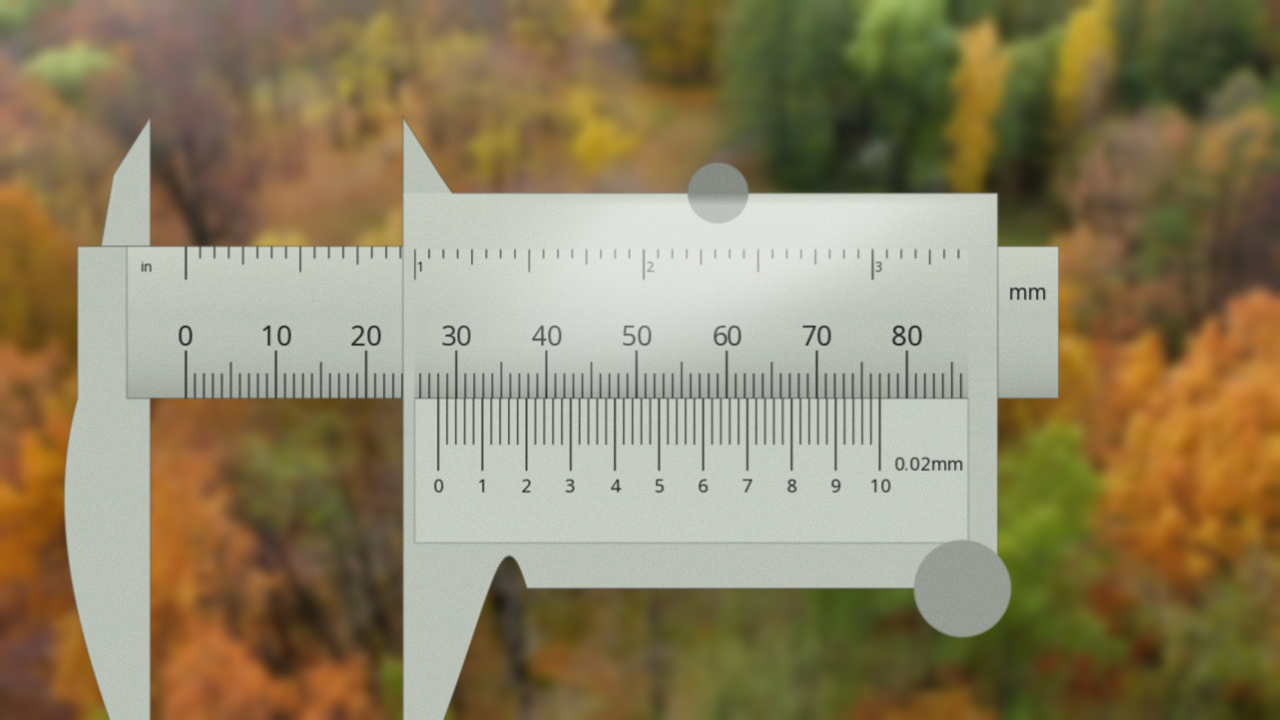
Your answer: 28.0,mm
